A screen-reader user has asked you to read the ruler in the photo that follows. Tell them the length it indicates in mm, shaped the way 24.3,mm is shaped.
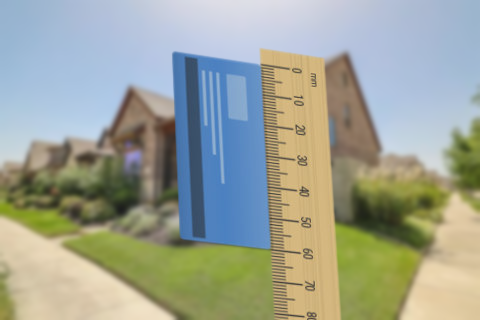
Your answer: 60,mm
